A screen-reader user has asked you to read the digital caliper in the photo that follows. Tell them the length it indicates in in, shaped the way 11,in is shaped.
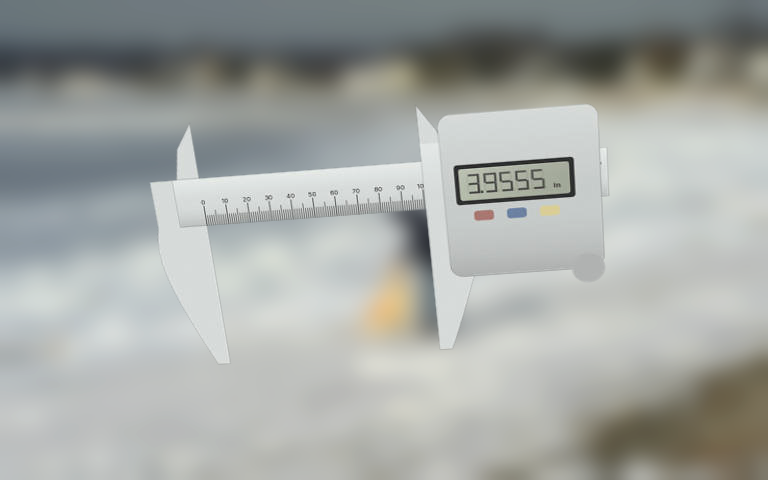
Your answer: 3.9555,in
